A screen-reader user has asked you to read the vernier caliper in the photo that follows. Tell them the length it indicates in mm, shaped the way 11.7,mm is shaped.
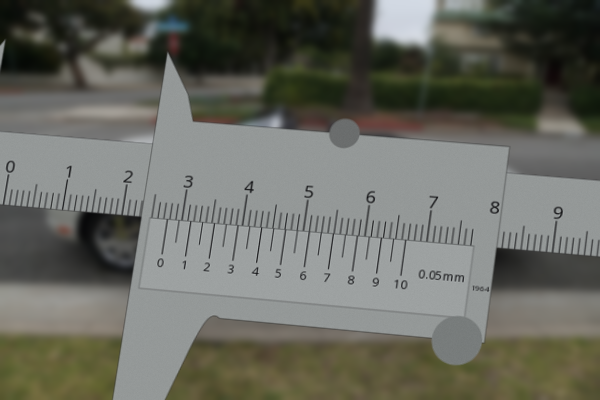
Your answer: 27.6,mm
